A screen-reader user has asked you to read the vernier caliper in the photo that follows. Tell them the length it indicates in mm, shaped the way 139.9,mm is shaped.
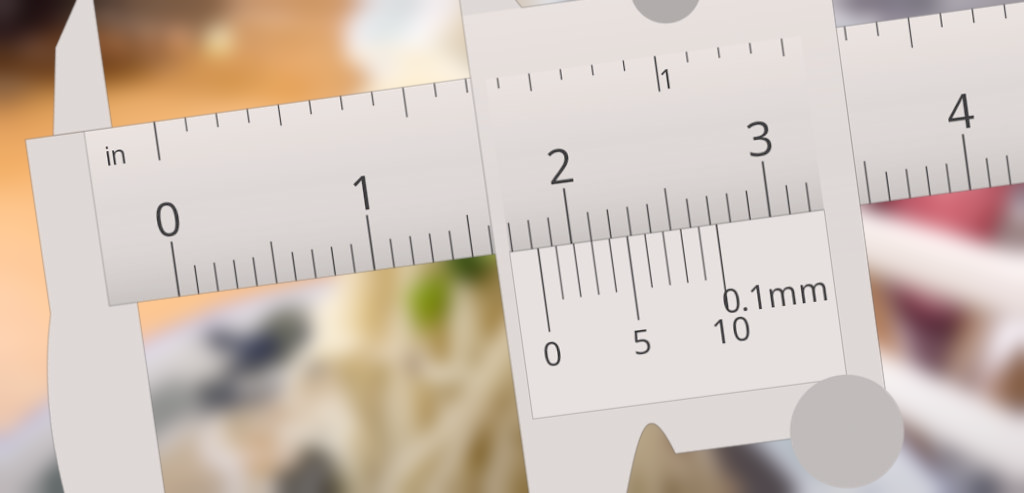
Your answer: 18.3,mm
